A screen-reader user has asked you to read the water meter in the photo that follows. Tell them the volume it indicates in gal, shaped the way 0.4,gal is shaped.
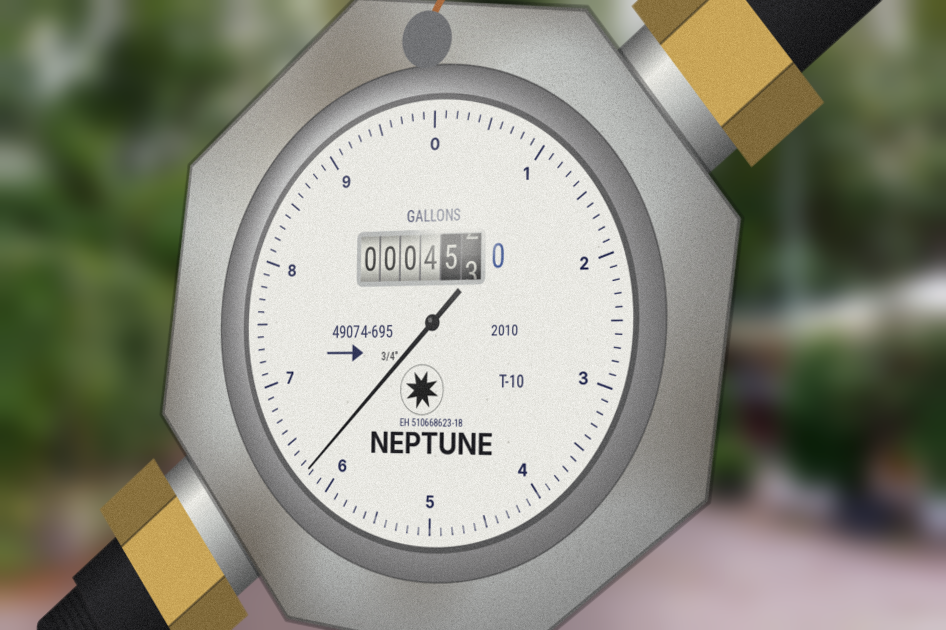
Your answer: 4526.2,gal
